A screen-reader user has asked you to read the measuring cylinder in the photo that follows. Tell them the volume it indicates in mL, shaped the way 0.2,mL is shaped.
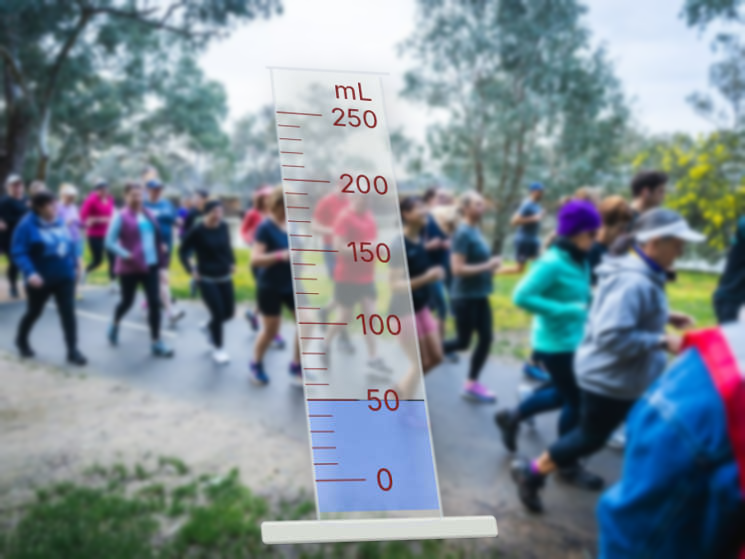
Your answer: 50,mL
